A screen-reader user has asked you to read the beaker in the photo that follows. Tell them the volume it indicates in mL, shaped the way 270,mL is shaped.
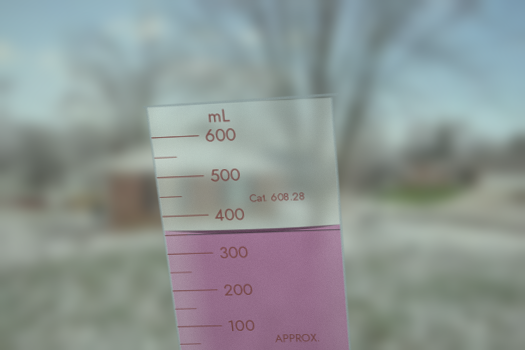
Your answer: 350,mL
